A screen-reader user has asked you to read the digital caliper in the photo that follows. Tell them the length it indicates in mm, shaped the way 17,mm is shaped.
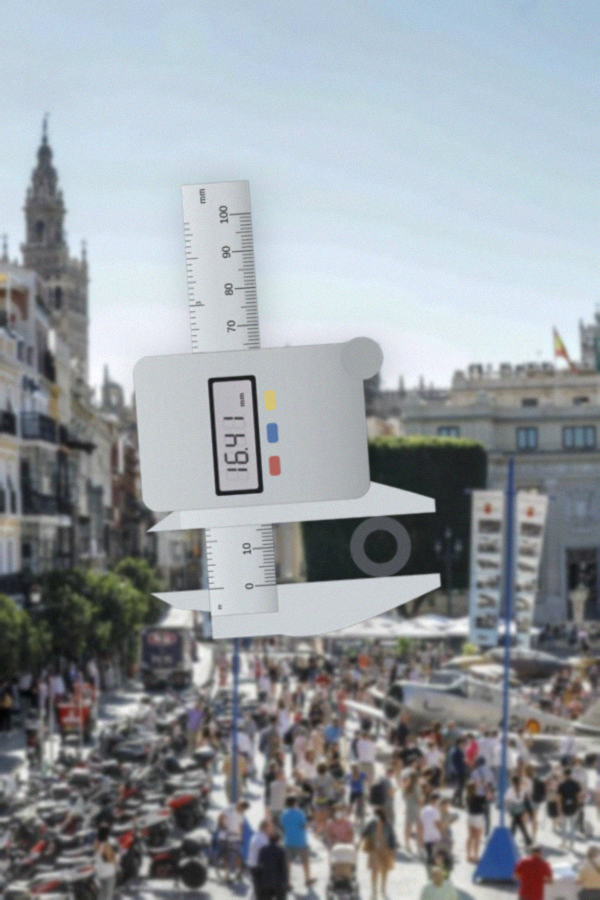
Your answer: 16.41,mm
